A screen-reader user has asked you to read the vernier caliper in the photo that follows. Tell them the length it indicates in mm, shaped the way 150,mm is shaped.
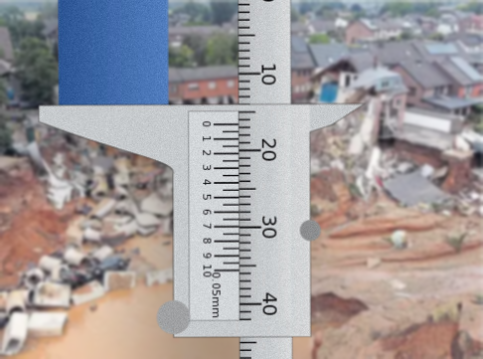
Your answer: 16.6,mm
